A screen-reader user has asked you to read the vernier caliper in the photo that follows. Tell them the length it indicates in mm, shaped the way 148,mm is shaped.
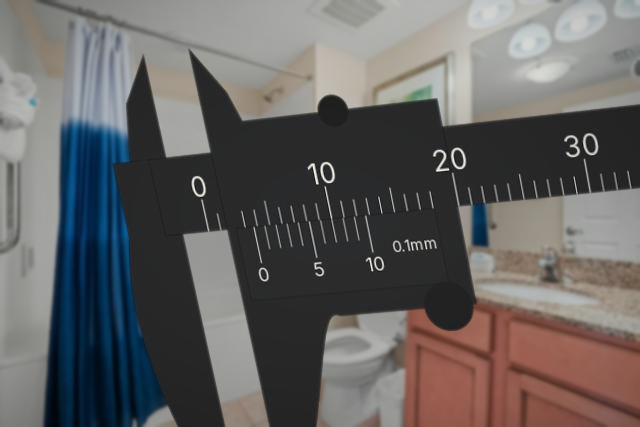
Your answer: 3.7,mm
